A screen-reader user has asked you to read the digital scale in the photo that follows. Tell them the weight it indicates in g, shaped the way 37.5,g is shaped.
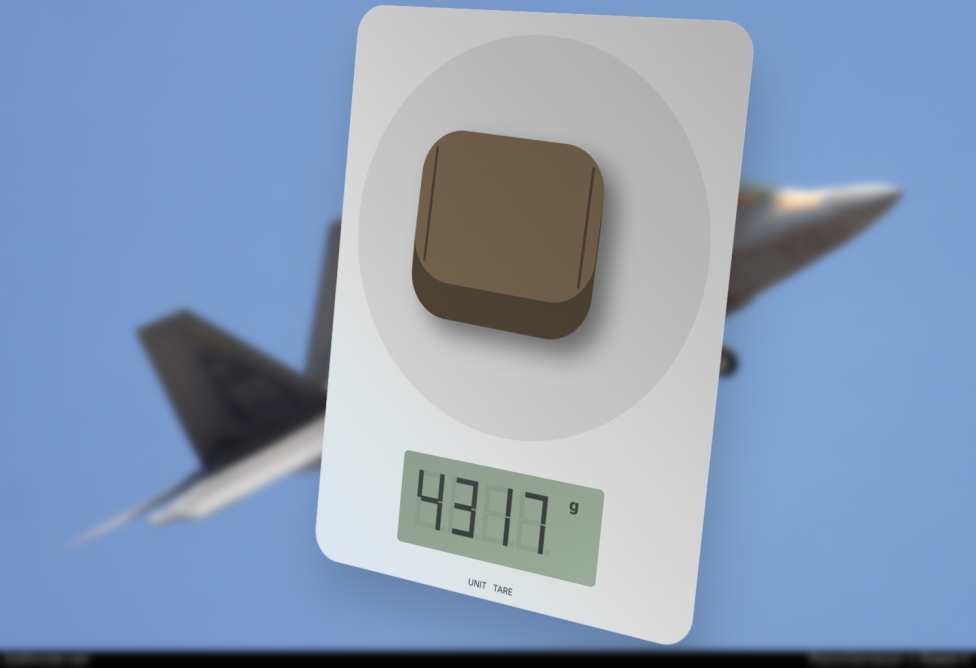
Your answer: 4317,g
